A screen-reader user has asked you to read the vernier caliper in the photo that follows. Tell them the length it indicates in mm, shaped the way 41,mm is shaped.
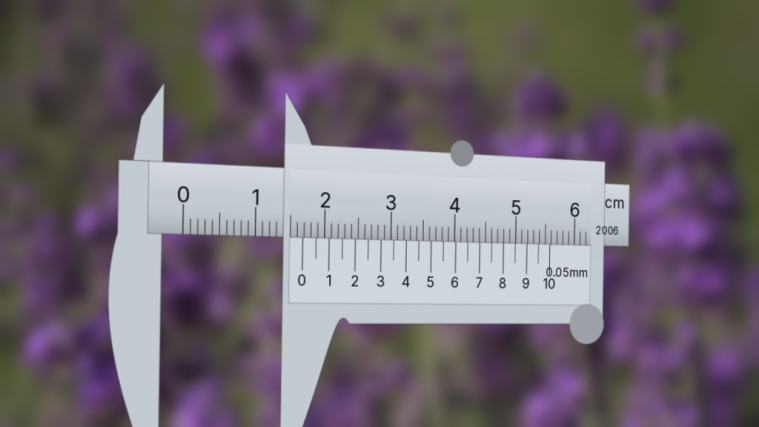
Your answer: 16.8,mm
